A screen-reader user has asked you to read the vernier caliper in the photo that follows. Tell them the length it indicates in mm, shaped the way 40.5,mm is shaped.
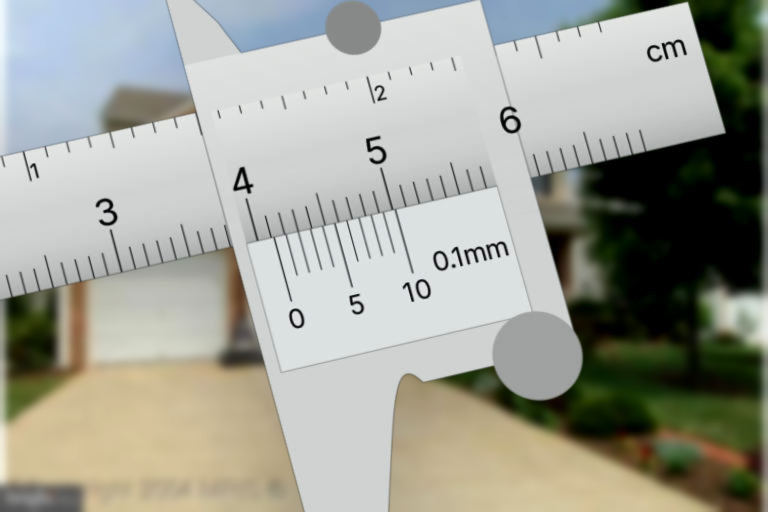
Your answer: 41.2,mm
